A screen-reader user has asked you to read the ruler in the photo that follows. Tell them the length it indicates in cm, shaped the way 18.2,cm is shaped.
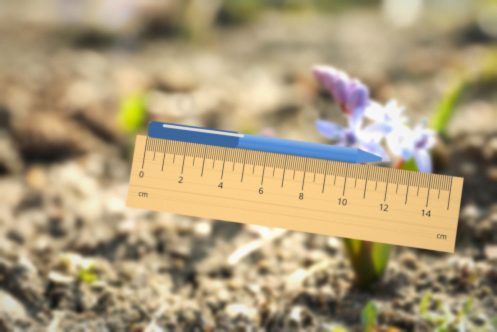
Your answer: 12,cm
